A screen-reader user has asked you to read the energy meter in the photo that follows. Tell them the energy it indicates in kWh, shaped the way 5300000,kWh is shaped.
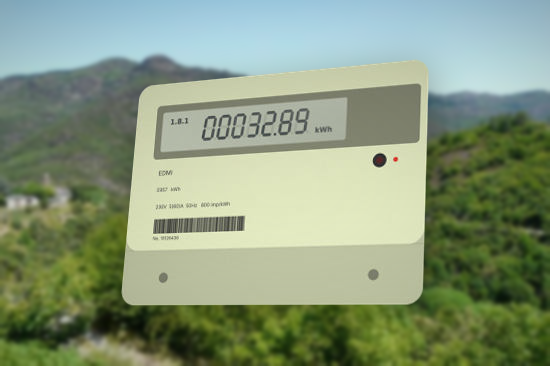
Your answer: 32.89,kWh
